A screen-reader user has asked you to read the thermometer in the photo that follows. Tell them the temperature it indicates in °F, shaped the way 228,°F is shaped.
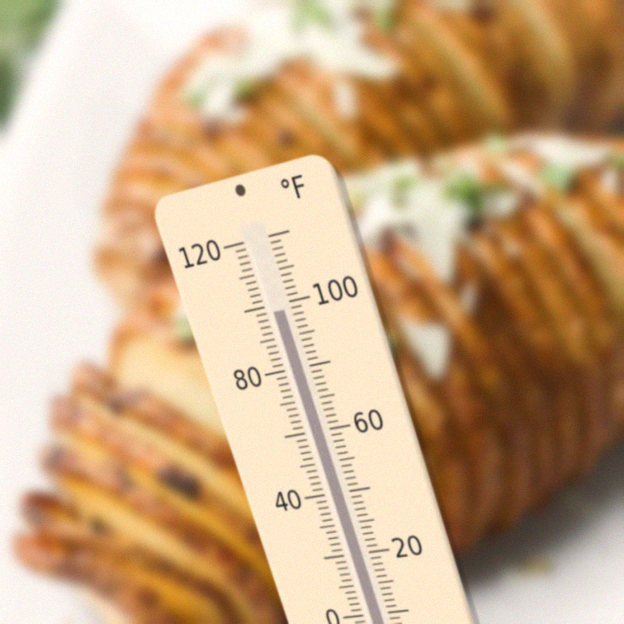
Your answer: 98,°F
